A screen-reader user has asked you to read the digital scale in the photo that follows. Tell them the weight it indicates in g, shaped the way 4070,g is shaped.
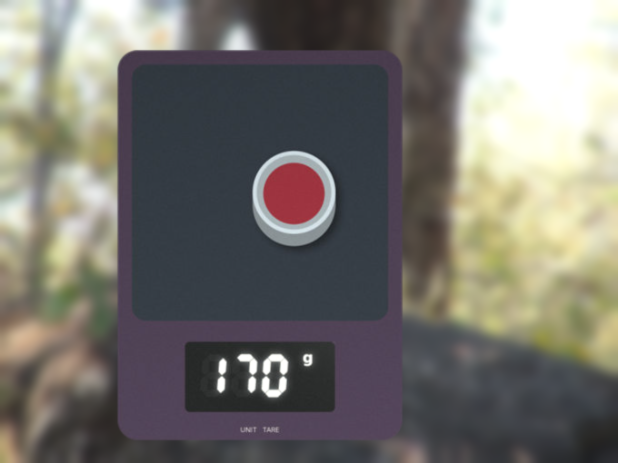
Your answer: 170,g
